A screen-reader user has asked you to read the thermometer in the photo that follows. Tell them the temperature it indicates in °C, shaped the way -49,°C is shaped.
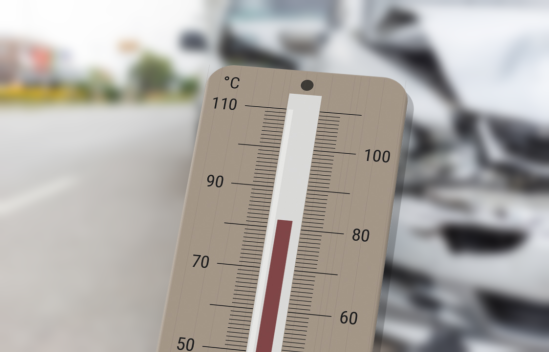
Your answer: 82,°C
